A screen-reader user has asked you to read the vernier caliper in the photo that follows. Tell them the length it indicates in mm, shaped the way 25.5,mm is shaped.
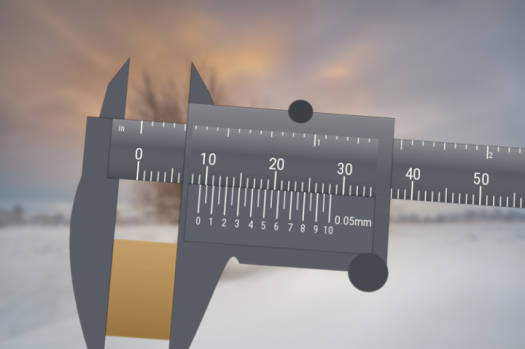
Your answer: 9.2,mm
